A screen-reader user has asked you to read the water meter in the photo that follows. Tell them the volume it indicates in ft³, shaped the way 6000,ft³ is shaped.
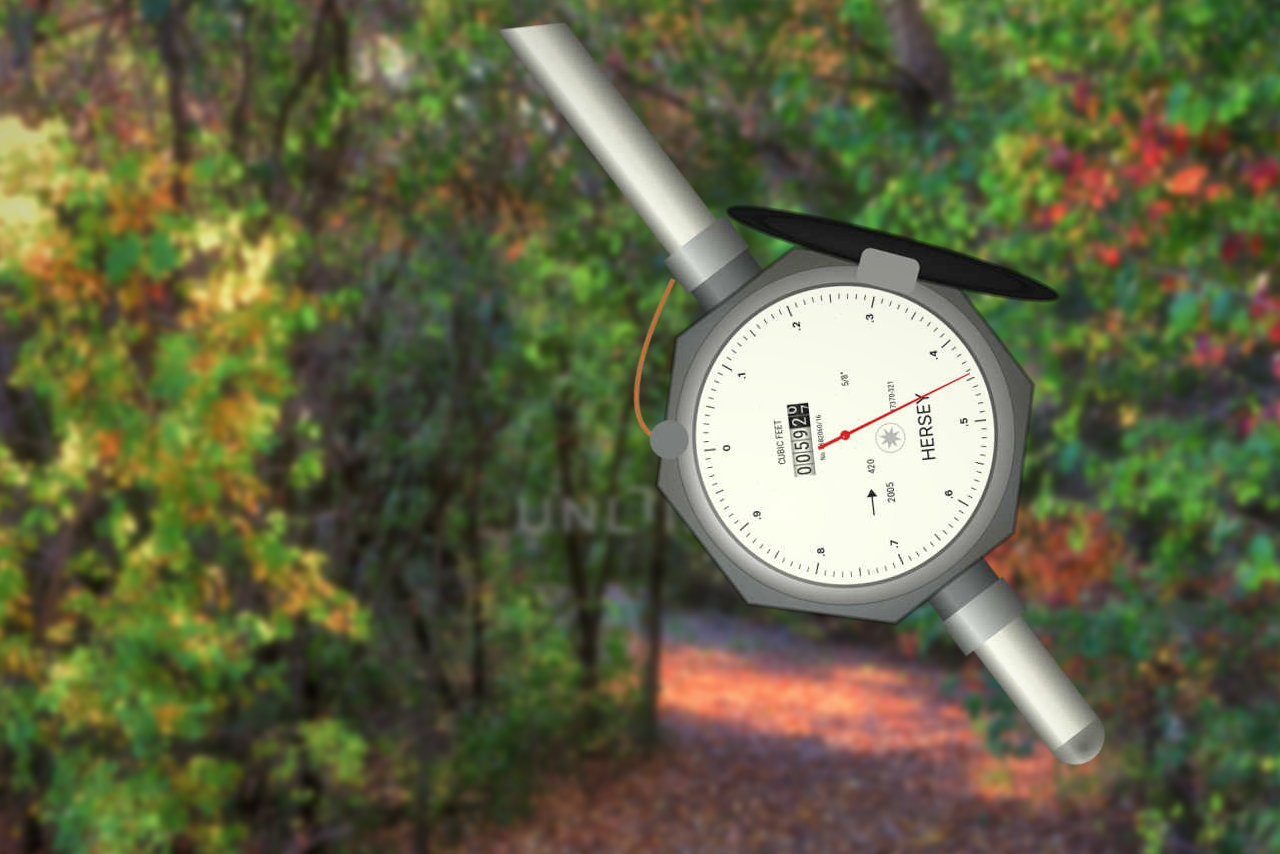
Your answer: 5926.44,ft³
